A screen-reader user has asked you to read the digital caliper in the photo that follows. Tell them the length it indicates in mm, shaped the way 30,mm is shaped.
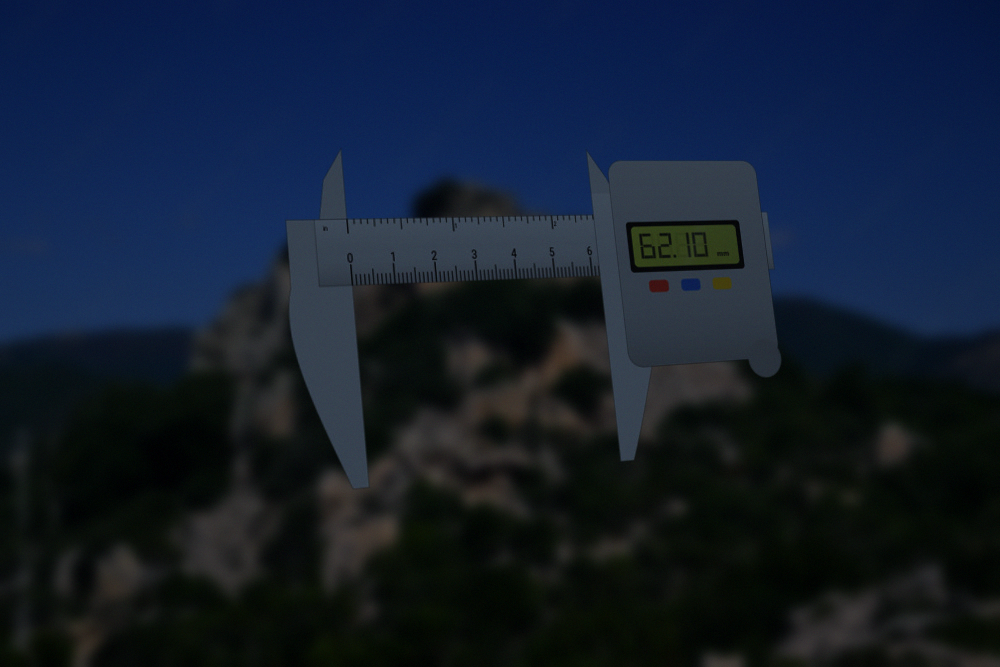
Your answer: 62.10,mm
